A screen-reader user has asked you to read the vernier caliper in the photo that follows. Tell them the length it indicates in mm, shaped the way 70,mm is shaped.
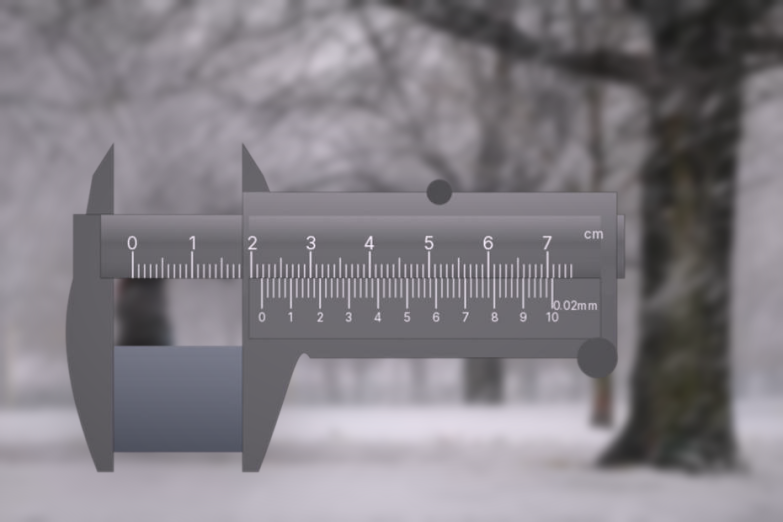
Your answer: 21.8,mm
